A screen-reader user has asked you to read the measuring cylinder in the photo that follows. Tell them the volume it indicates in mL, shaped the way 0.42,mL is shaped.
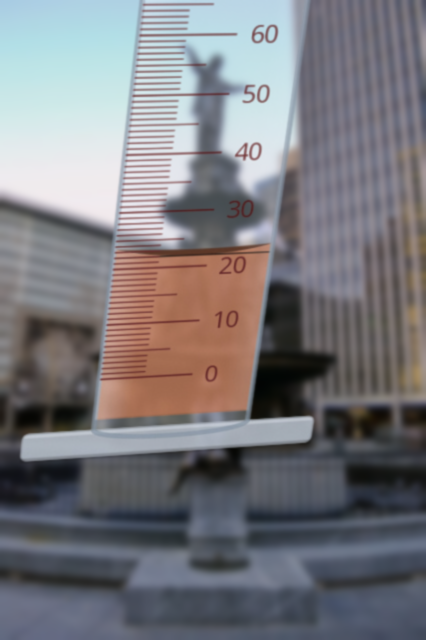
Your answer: 22,mL
